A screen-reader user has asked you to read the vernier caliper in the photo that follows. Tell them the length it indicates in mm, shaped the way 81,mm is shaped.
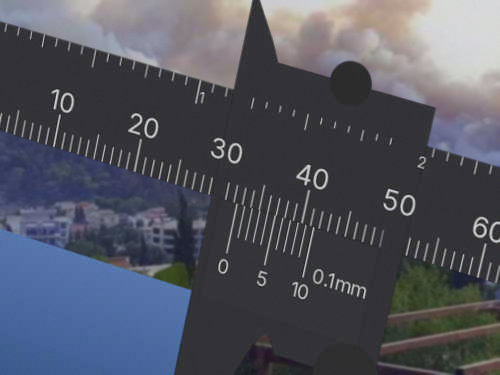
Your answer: 32.4,mm
